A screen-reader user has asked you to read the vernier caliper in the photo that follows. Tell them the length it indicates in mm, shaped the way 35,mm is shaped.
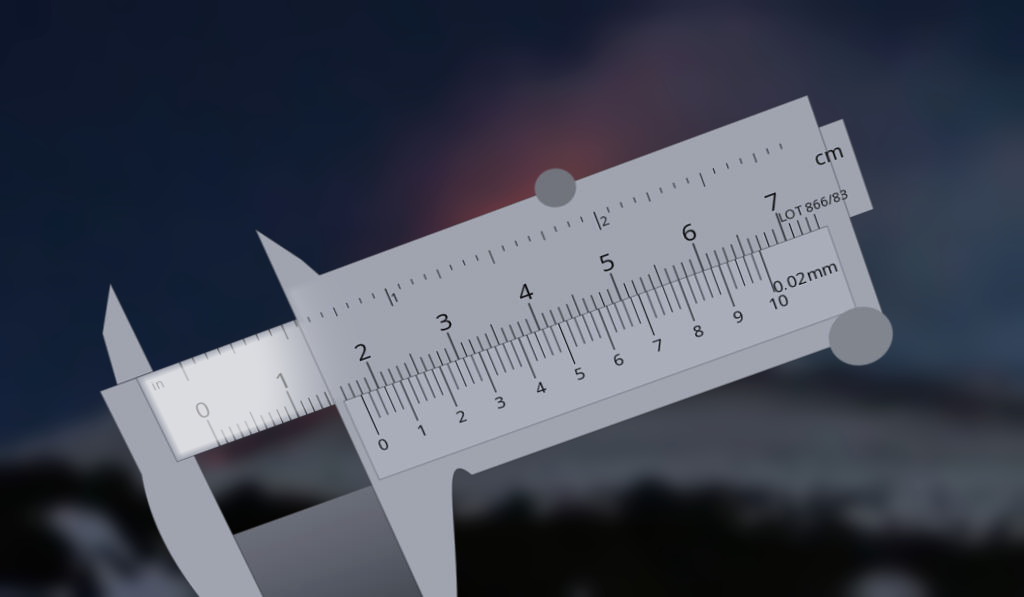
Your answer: 17.8,mm
